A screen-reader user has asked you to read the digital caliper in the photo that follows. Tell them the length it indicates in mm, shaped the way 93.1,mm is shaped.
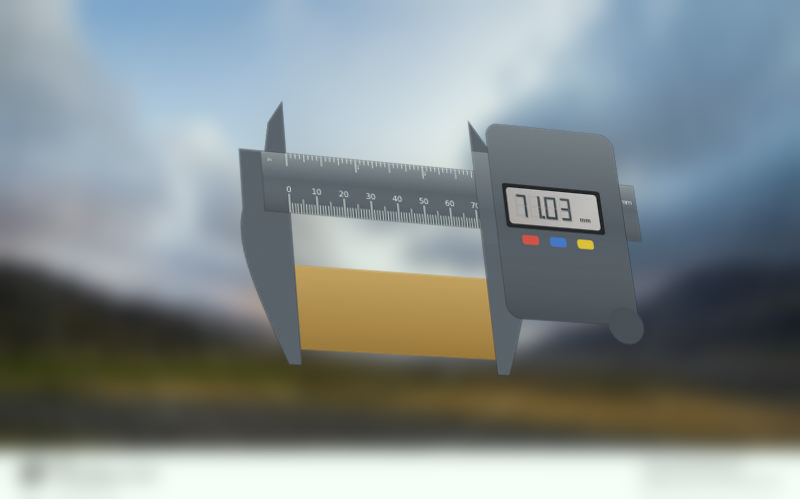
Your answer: 71.03,mm
